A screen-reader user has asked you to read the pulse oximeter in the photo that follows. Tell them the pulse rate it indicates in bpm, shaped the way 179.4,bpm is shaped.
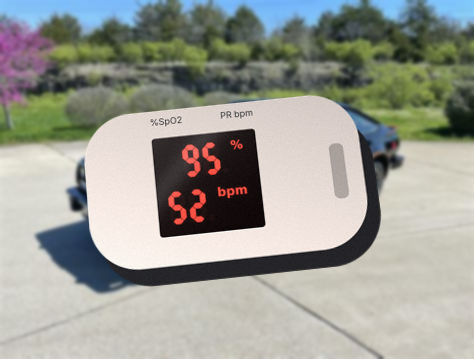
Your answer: 52,bpm
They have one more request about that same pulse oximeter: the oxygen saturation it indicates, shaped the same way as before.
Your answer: 95,%
